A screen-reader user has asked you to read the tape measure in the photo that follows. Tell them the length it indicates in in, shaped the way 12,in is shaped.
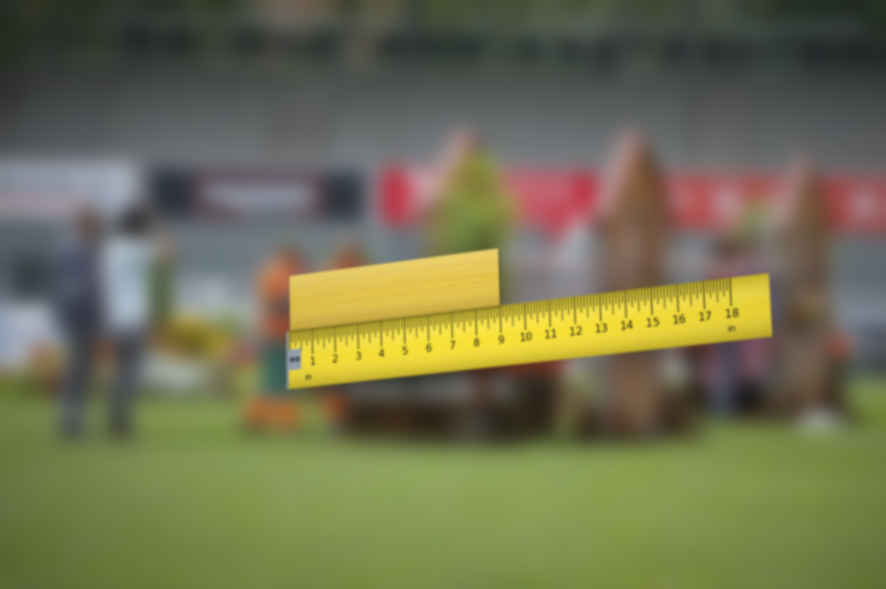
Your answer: 9,in
